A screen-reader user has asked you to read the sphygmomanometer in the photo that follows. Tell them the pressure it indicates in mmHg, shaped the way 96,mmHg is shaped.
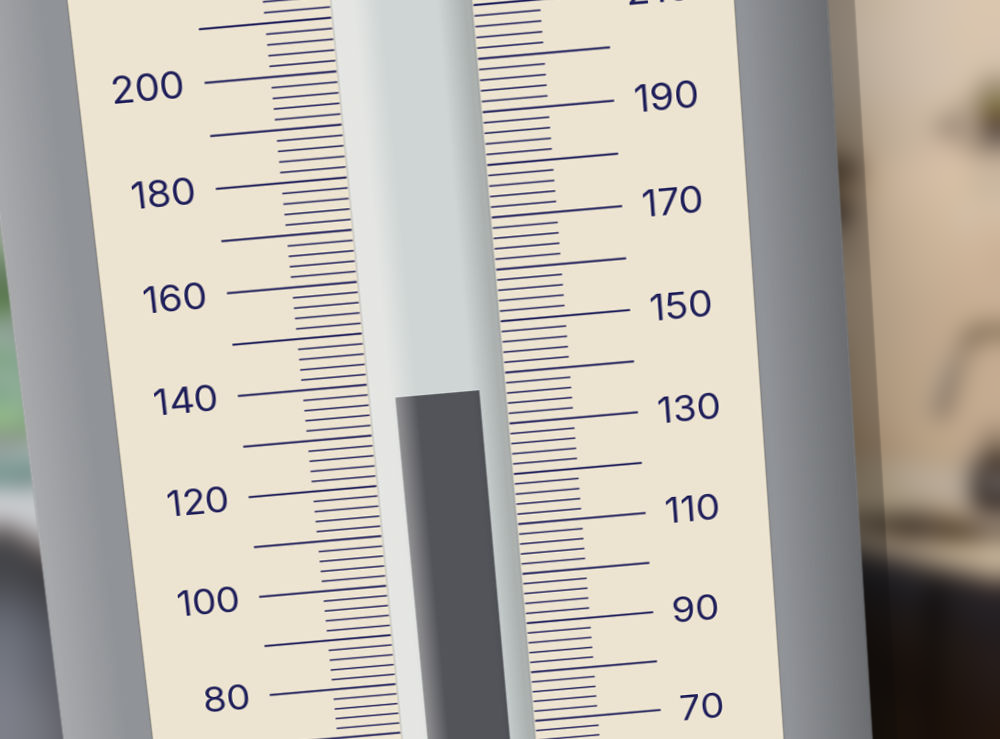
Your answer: 137,mmHg
